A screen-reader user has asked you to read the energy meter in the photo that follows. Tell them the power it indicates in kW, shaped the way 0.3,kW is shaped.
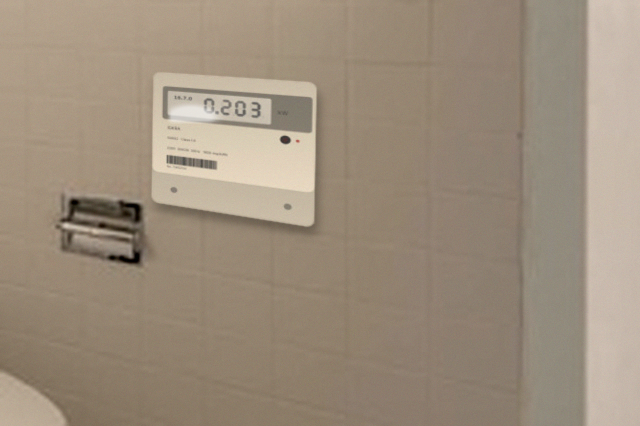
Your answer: 0.203,kW
